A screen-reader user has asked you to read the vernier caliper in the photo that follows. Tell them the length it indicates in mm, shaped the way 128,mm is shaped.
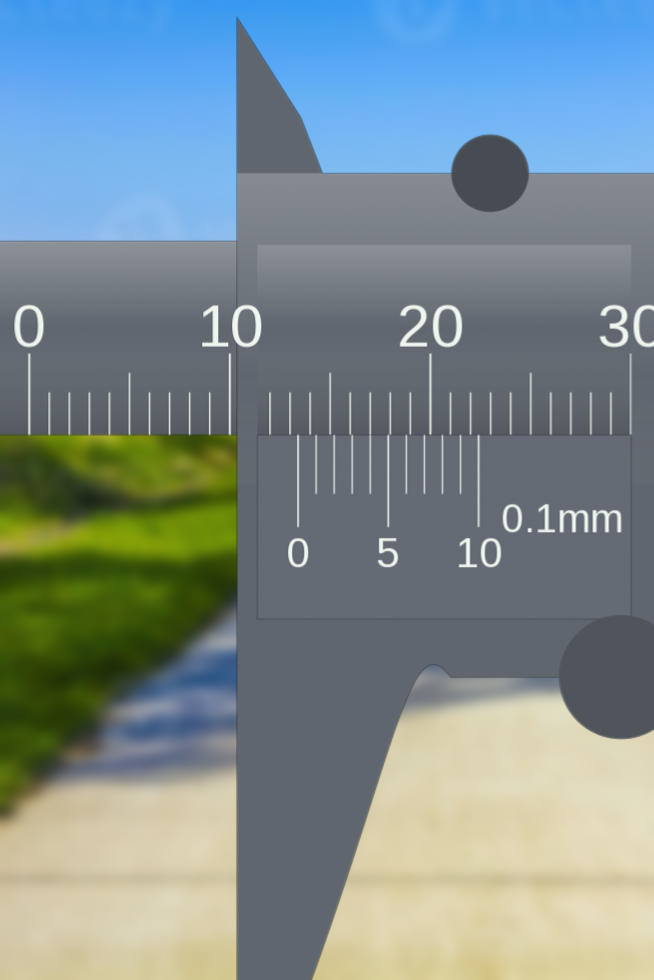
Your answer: 13.4,mm
